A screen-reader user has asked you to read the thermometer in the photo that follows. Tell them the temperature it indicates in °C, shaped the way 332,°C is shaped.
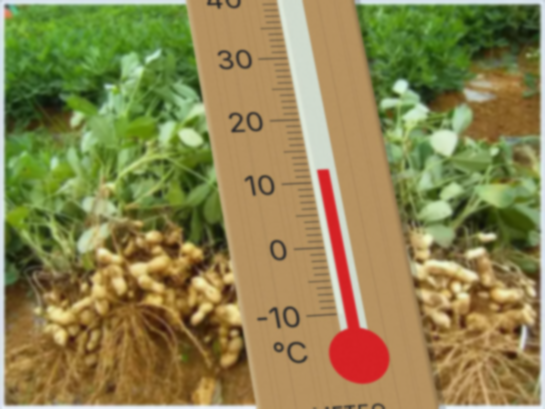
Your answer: 12,°C
